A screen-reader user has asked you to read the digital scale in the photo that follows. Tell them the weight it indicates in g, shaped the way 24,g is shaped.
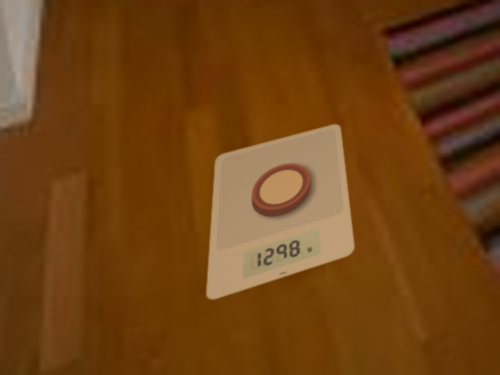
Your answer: 1298,g
